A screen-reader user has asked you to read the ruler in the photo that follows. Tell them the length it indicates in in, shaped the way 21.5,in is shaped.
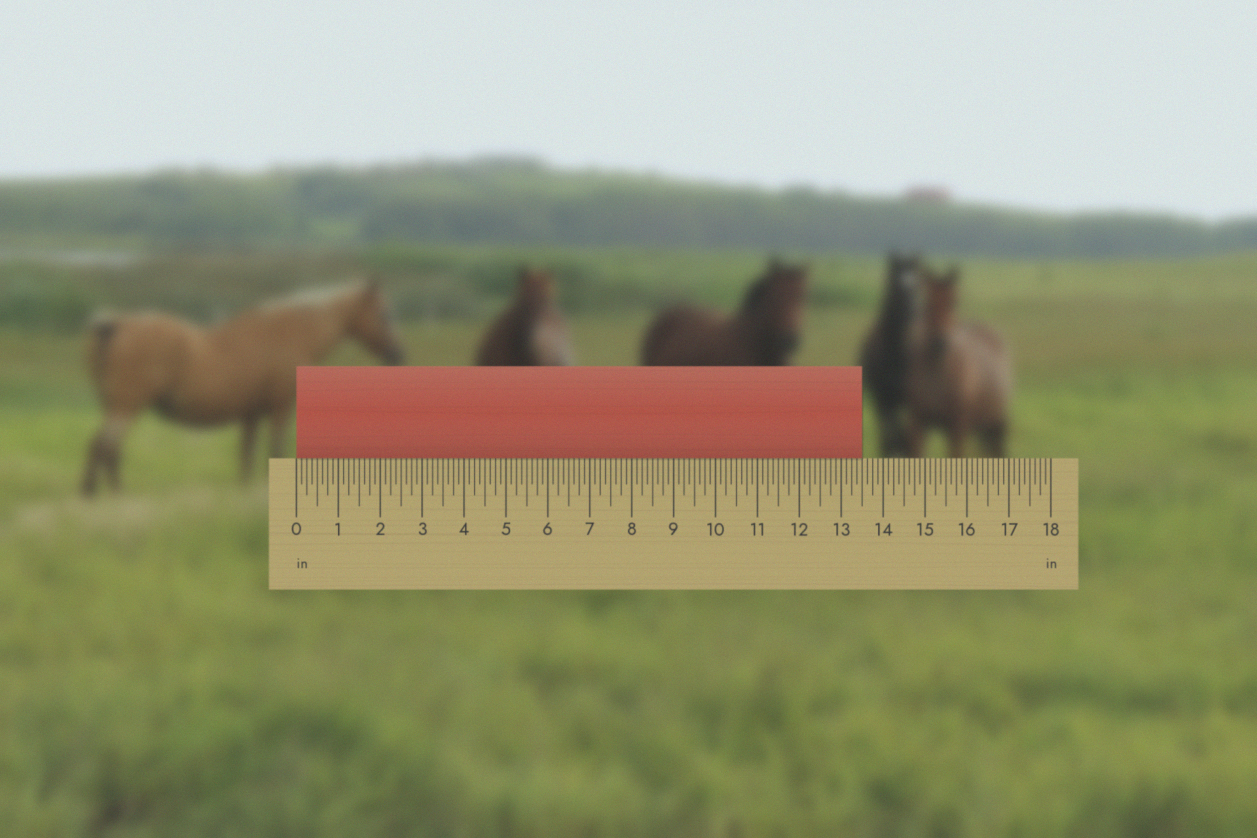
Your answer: 13.5,in
